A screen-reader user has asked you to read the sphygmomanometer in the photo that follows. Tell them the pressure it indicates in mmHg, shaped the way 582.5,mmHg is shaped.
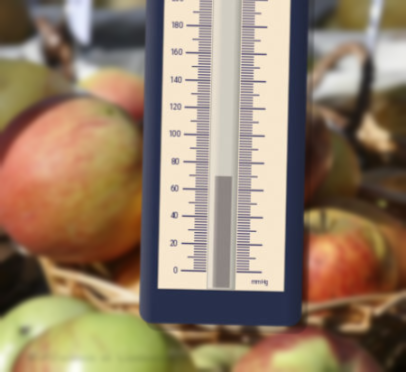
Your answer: 70,mmHg
